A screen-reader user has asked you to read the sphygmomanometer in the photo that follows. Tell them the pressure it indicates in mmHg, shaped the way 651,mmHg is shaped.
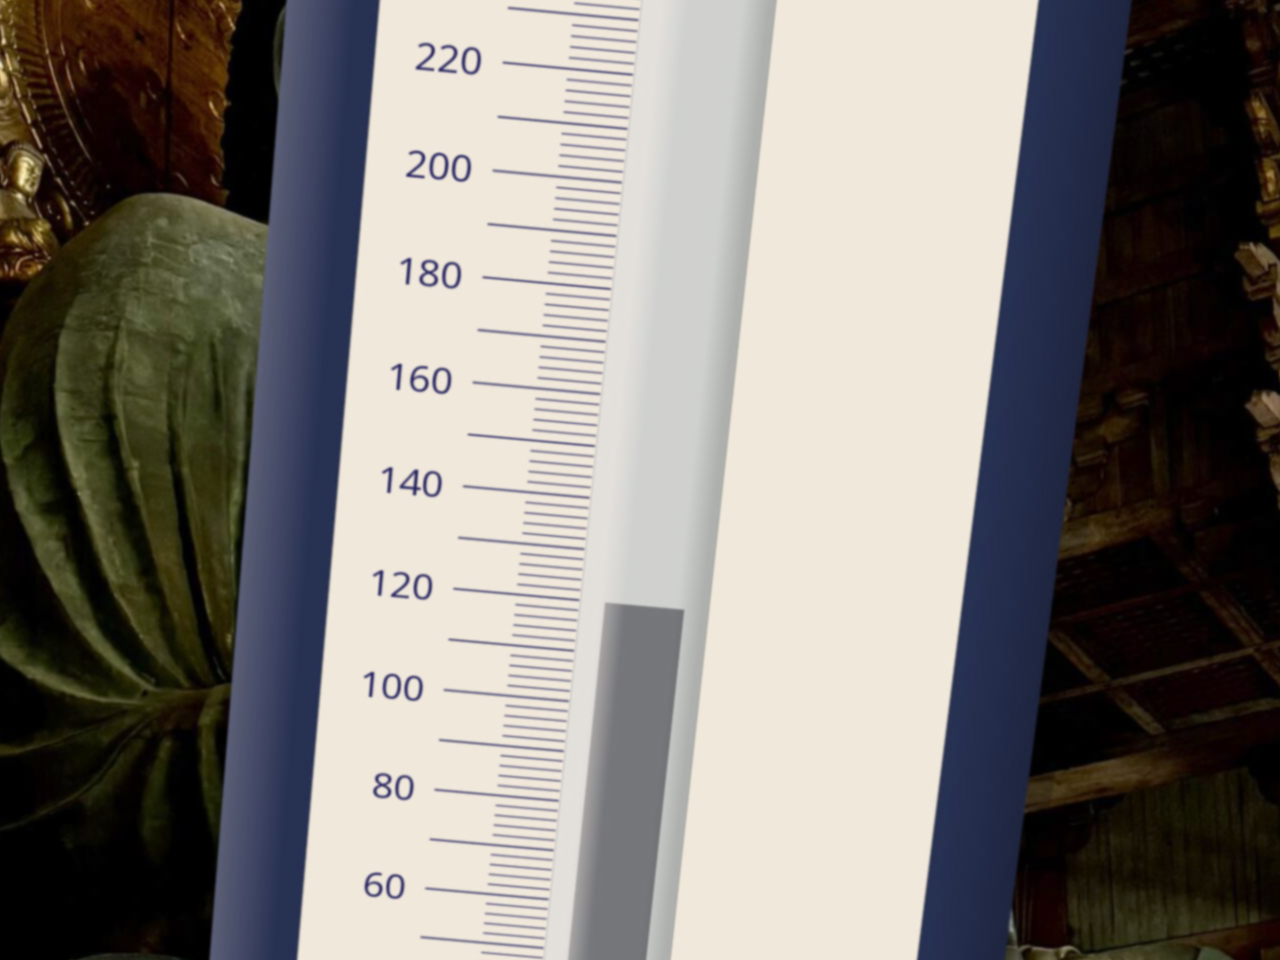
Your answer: 120,mmHg
